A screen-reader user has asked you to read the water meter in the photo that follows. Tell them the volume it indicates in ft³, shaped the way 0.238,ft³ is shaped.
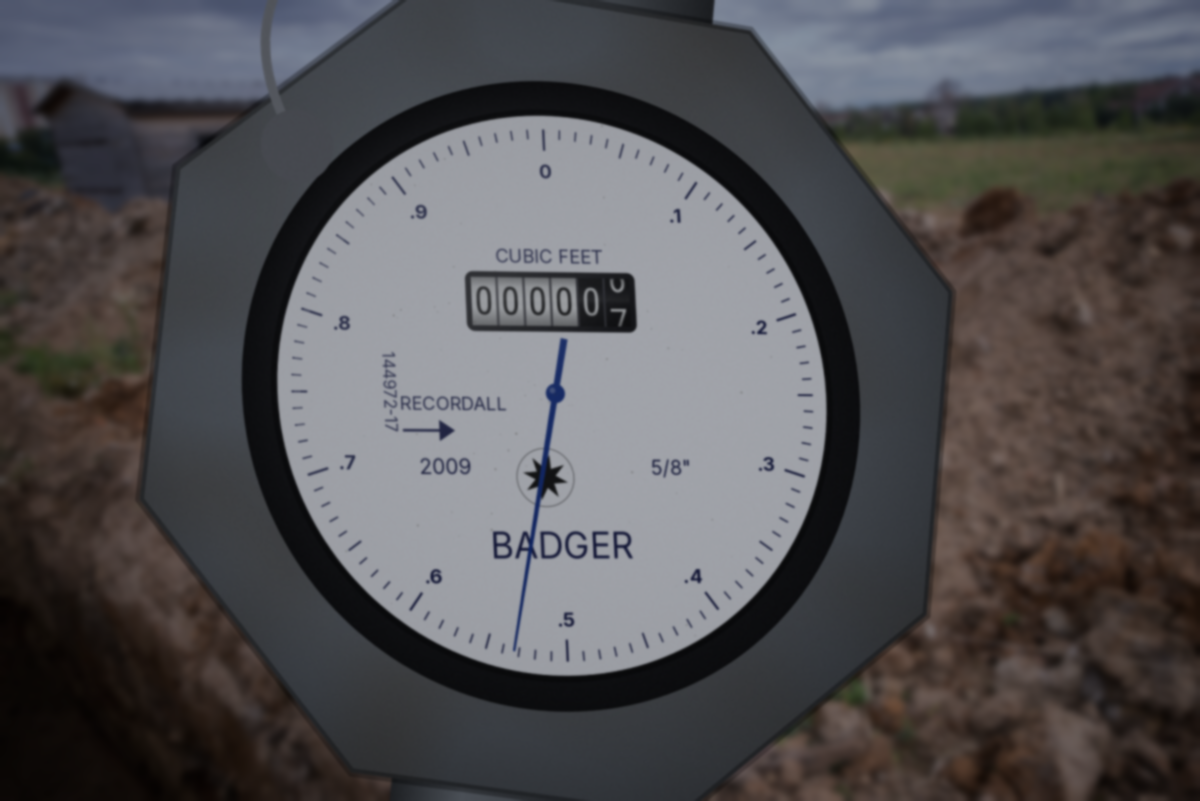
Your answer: 6.53,ft³
